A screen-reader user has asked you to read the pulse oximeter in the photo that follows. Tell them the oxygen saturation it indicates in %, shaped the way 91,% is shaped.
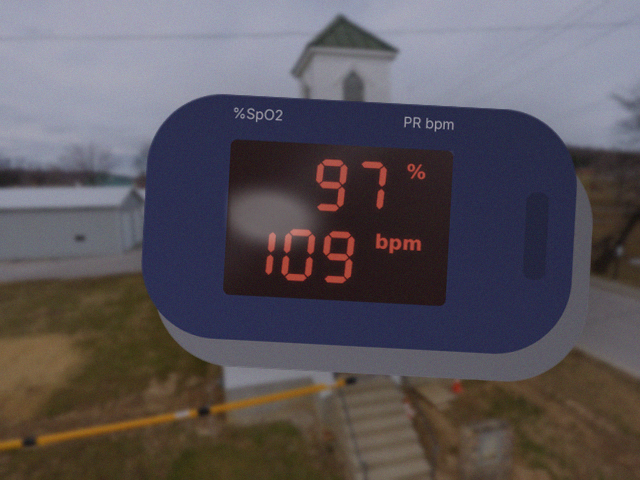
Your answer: 97,%
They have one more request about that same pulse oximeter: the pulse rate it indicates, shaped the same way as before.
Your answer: 109,bpm
